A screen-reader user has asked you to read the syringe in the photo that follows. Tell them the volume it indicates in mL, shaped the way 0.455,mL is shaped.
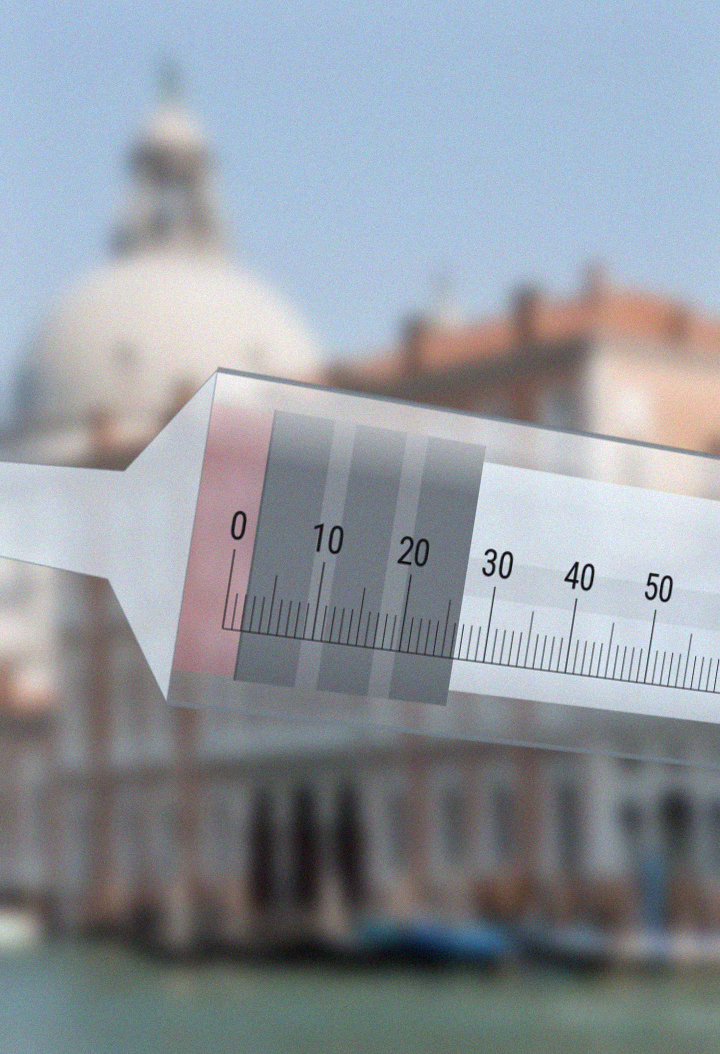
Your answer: 2,mL
